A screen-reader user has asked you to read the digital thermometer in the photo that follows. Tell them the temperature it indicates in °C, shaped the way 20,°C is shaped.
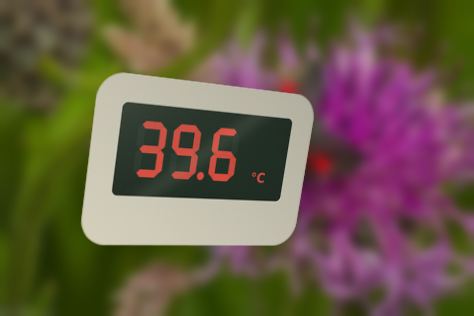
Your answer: 39.6,°C
